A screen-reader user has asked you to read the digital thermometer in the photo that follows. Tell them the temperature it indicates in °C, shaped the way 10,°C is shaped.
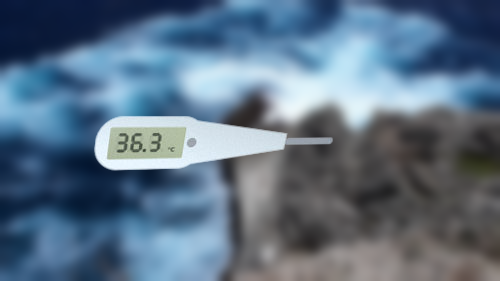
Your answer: 36.3,°C
